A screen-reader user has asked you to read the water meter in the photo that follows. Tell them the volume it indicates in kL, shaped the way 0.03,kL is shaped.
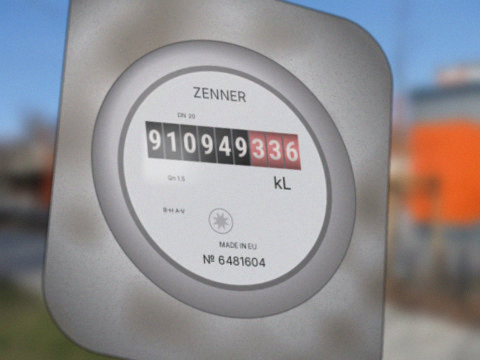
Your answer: 910949.336,kL
